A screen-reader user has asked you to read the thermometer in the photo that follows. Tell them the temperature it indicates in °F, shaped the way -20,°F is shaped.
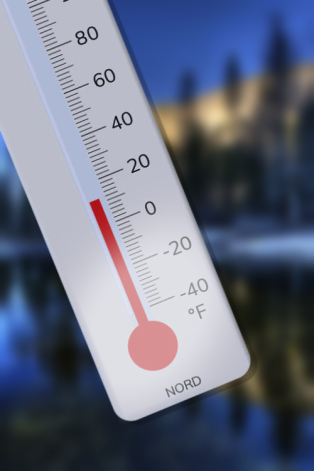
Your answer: 12,°F
